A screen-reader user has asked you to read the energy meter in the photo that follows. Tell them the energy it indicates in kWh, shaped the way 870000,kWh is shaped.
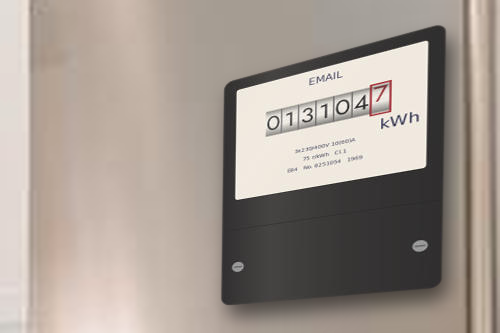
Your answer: 13104.7,kWh
